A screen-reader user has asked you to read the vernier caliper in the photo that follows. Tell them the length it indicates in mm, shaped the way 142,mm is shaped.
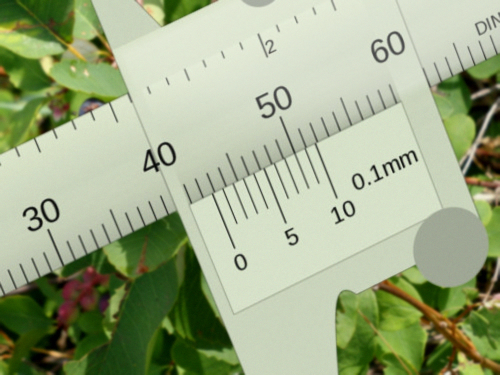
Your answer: 42.8,mm
